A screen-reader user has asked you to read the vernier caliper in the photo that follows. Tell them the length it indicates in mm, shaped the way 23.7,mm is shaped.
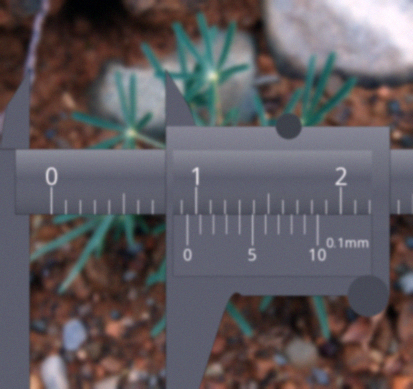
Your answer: 9.4,mm
